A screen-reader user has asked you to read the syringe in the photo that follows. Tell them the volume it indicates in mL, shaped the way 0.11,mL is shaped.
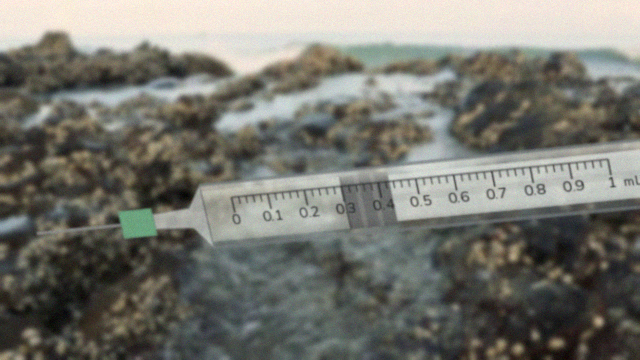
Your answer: 0.3,mL
